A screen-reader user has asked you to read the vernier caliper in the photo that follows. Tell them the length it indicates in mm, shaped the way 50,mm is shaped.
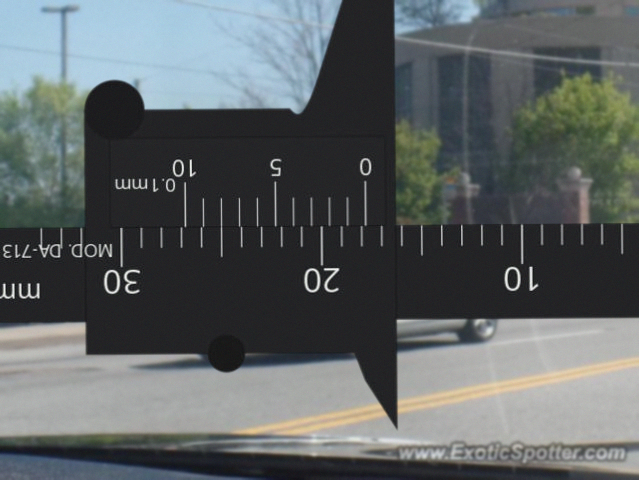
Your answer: 17.8,mm
